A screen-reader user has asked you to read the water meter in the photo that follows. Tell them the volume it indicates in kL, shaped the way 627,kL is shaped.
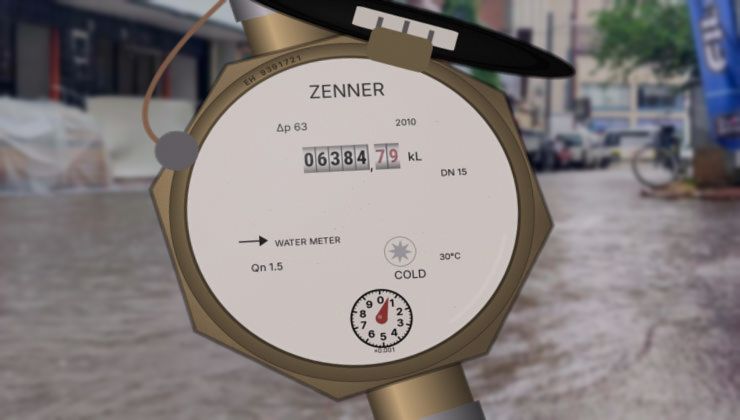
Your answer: 6384.790,kL
